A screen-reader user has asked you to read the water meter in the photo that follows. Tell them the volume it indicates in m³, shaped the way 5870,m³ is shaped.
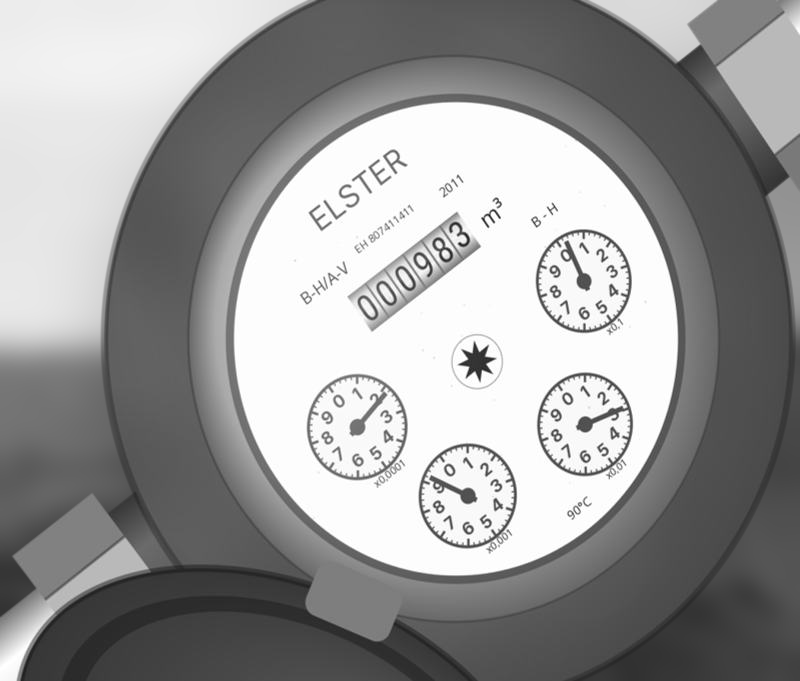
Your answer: 983.0292,m³
